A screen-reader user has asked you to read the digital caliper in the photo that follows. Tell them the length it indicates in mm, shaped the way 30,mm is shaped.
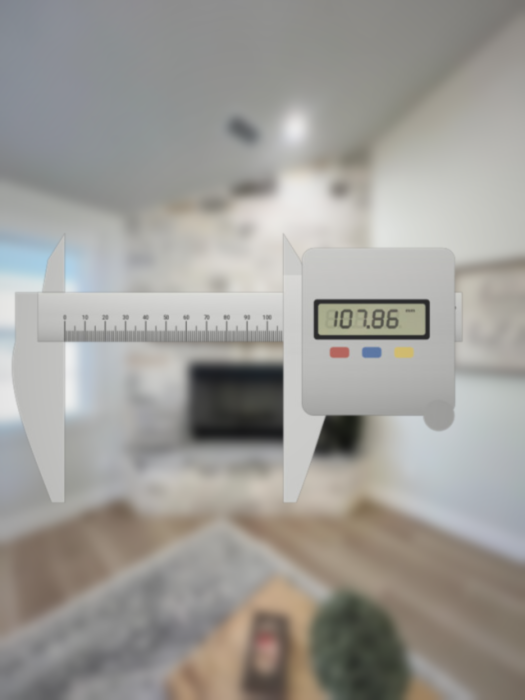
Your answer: 107.86,mm
